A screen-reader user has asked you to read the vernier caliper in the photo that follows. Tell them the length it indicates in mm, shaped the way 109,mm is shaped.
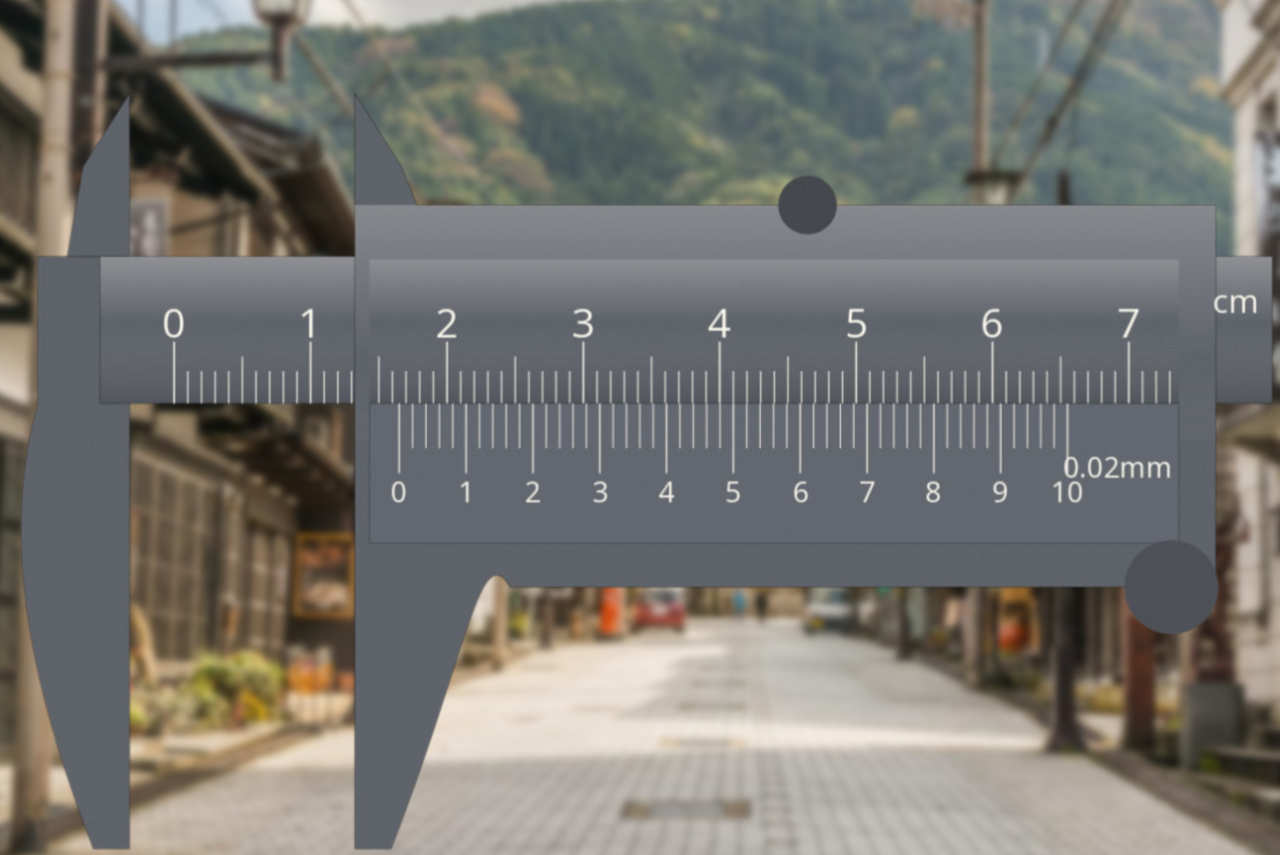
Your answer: 16.5,mm
